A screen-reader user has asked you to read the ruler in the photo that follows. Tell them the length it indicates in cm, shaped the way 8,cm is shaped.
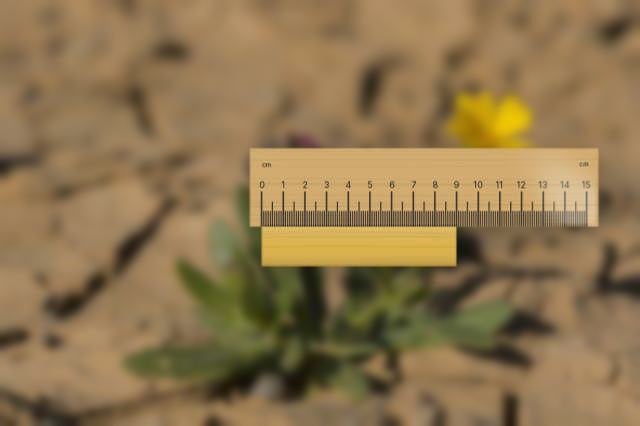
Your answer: 9,cm
